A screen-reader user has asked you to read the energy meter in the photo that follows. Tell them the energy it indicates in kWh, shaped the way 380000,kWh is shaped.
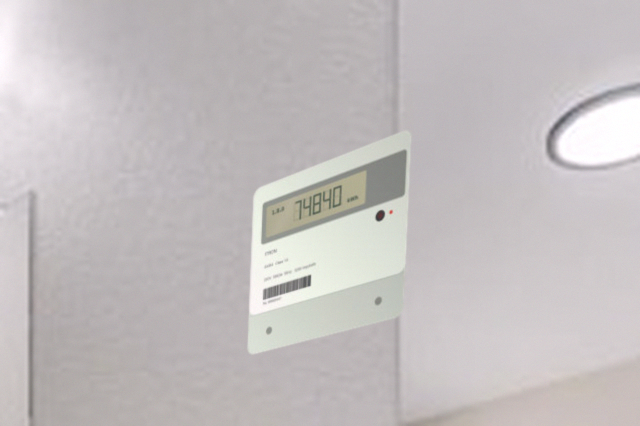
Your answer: 74840,kWh
